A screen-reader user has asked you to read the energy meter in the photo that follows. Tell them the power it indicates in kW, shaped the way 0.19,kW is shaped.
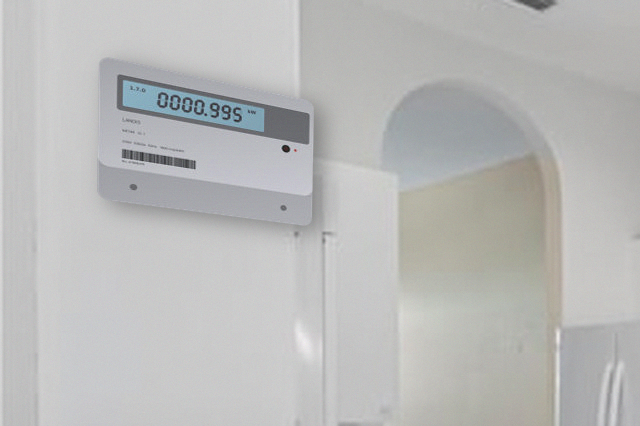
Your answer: 0.995,kW
